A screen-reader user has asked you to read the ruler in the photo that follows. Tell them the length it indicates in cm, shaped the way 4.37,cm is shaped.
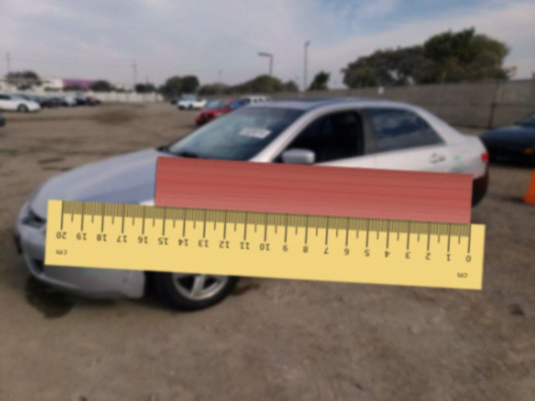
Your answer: 15.5,cm
